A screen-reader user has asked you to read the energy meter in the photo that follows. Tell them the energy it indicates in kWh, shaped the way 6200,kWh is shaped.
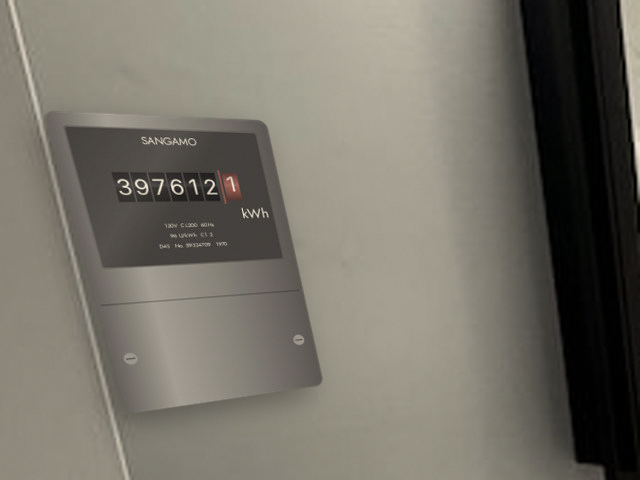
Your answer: 397612.1,kWh
